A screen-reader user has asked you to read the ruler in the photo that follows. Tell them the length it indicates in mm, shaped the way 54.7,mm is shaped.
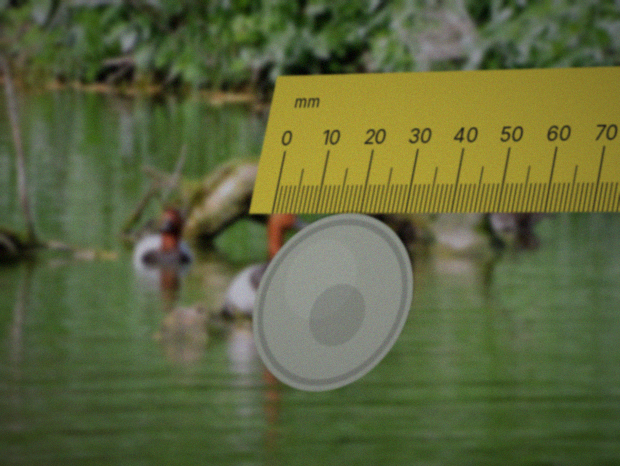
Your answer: 35,mm
